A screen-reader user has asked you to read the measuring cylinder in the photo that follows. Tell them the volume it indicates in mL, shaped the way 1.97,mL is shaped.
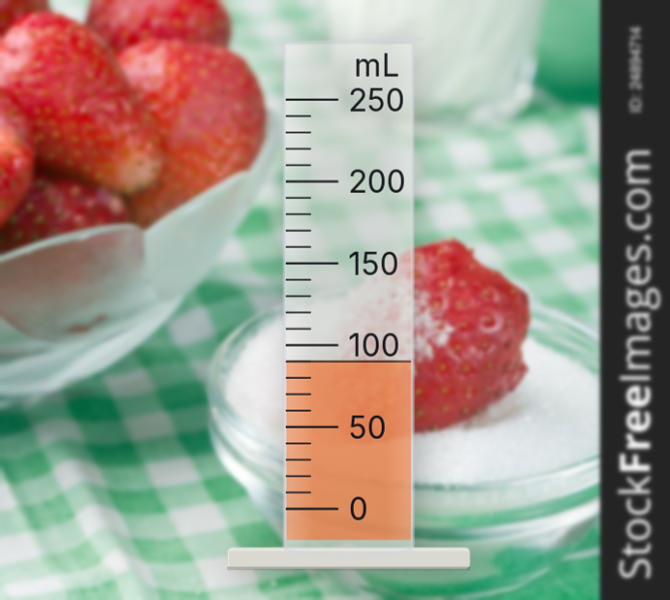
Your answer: 90,mL
